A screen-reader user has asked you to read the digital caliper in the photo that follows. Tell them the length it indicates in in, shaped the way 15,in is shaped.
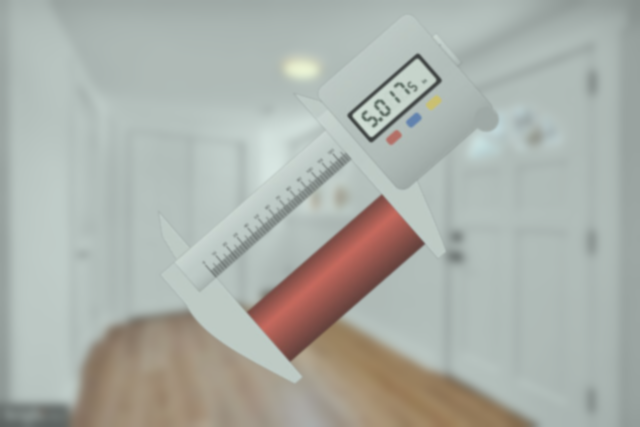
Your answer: 5.0175,in
